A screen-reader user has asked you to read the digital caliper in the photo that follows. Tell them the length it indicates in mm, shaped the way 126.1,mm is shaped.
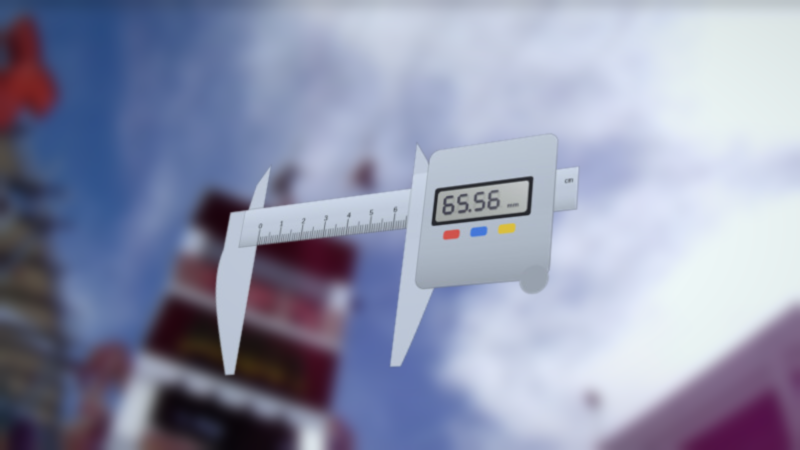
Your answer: 65.56,mm
